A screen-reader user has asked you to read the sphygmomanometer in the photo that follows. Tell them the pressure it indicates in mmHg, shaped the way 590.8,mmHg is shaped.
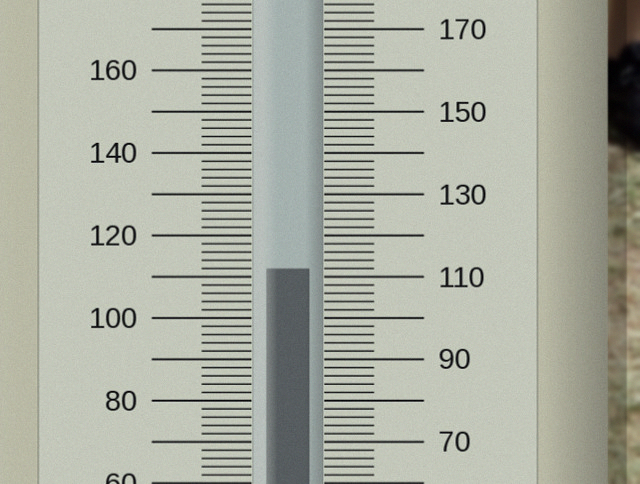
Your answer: 112,mmHg
